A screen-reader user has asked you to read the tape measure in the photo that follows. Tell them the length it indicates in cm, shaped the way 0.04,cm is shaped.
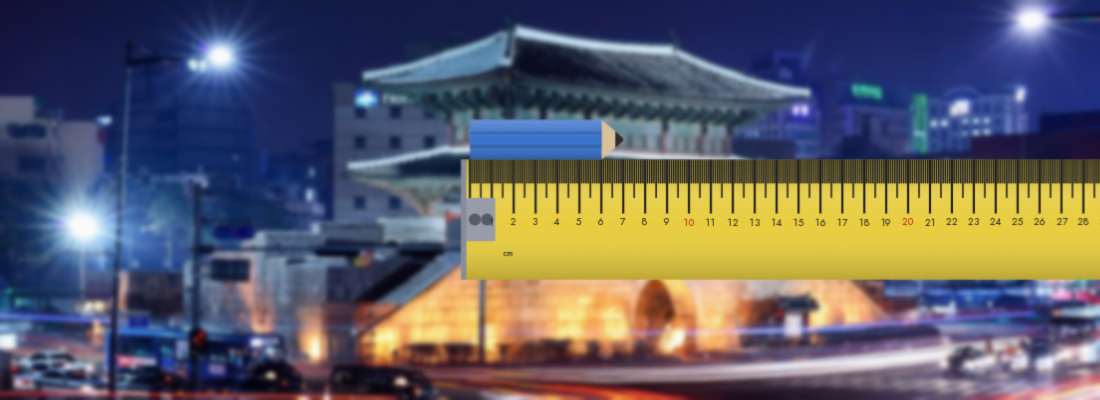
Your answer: 7,cm
